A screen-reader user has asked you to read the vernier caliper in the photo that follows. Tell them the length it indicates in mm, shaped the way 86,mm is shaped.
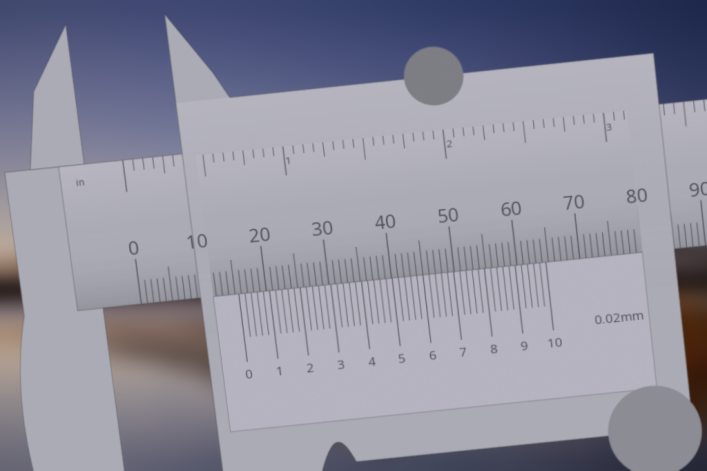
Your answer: 15.6,mm
